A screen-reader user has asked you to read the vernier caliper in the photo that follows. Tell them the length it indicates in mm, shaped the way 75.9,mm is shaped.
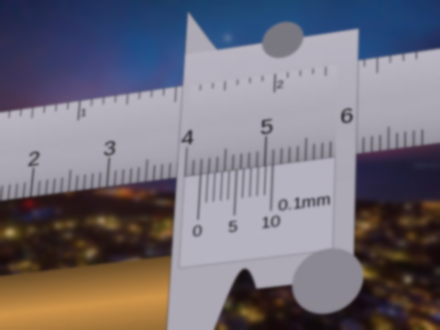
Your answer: 42.0,mm
